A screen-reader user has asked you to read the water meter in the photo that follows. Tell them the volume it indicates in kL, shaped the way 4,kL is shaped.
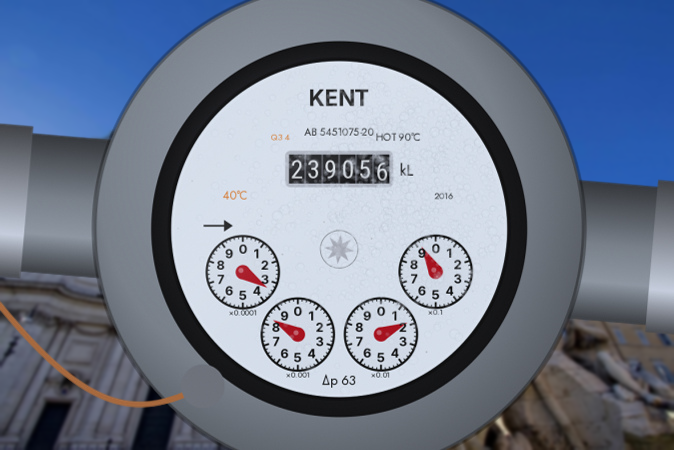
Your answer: 239055.9183,kL
